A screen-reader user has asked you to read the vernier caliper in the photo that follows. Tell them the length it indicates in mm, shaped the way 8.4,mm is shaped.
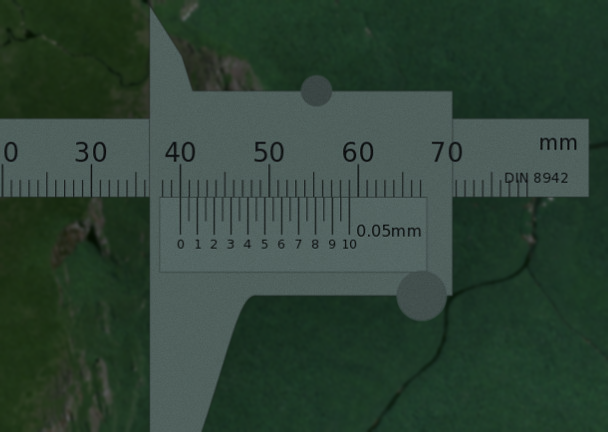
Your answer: 40.0,mm
